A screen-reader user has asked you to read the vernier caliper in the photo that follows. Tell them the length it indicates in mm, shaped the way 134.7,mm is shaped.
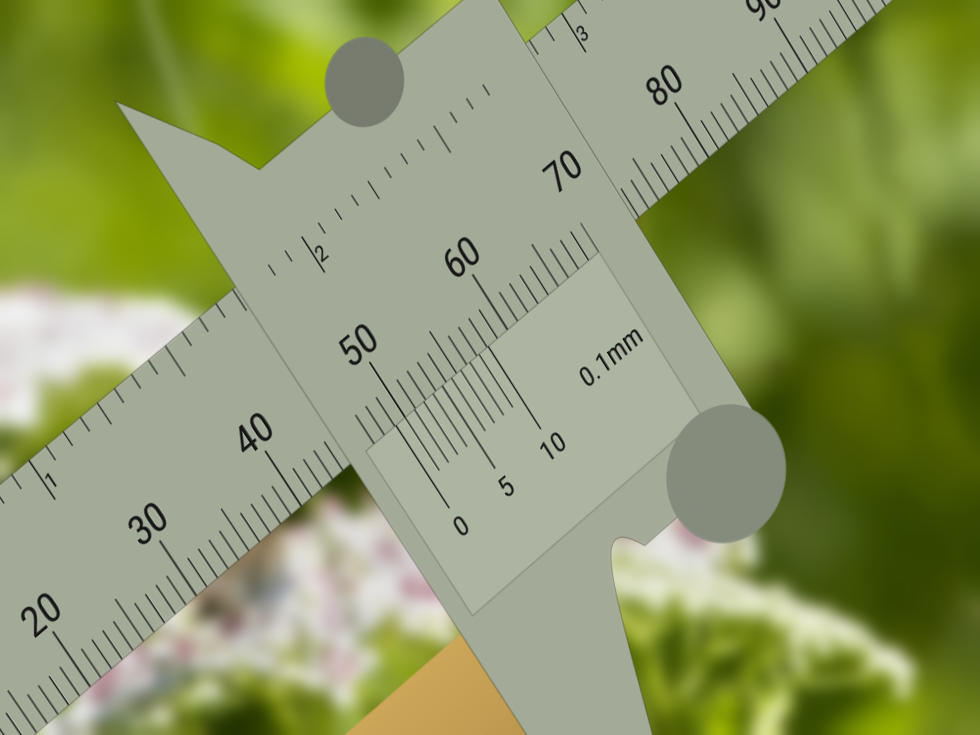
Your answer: 49.1,mm
